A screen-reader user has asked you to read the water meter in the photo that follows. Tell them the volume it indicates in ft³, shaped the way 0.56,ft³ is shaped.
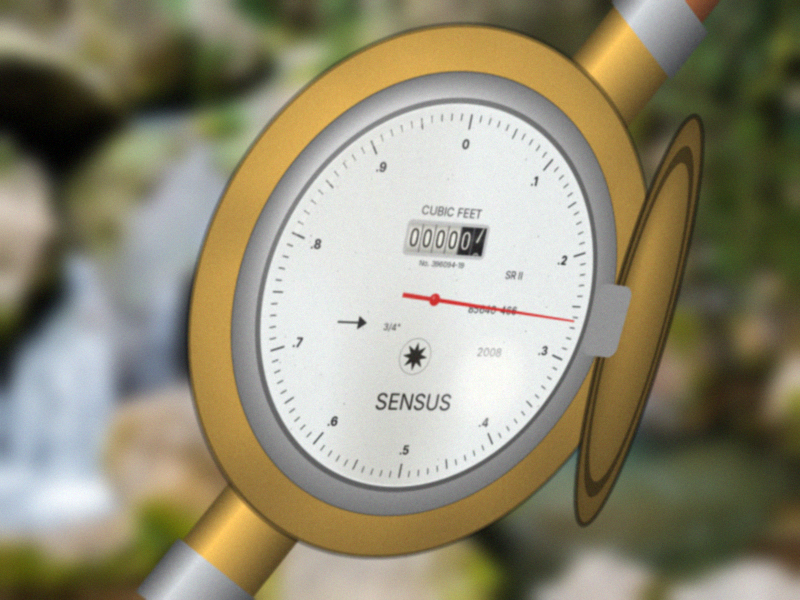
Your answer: 7.26,ft³
